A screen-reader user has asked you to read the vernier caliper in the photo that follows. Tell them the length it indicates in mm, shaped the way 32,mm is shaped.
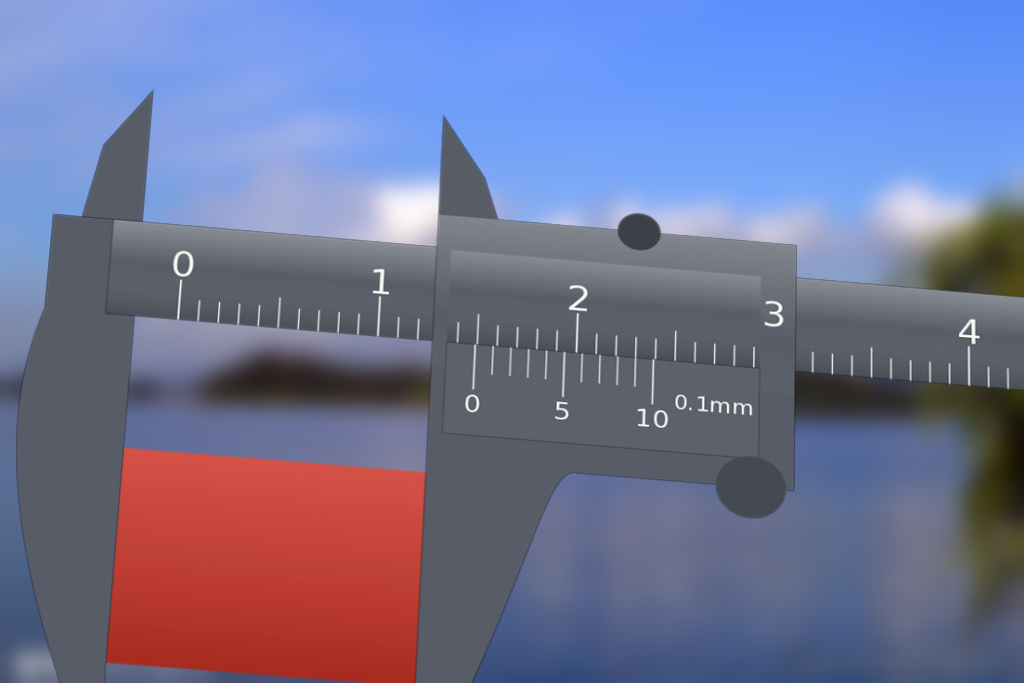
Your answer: 14.9,mm
